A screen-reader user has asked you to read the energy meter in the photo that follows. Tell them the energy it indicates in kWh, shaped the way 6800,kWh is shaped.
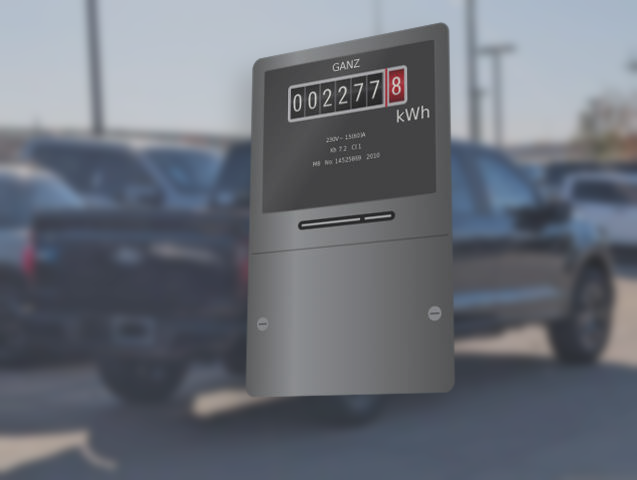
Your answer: 2277.8,kWh
